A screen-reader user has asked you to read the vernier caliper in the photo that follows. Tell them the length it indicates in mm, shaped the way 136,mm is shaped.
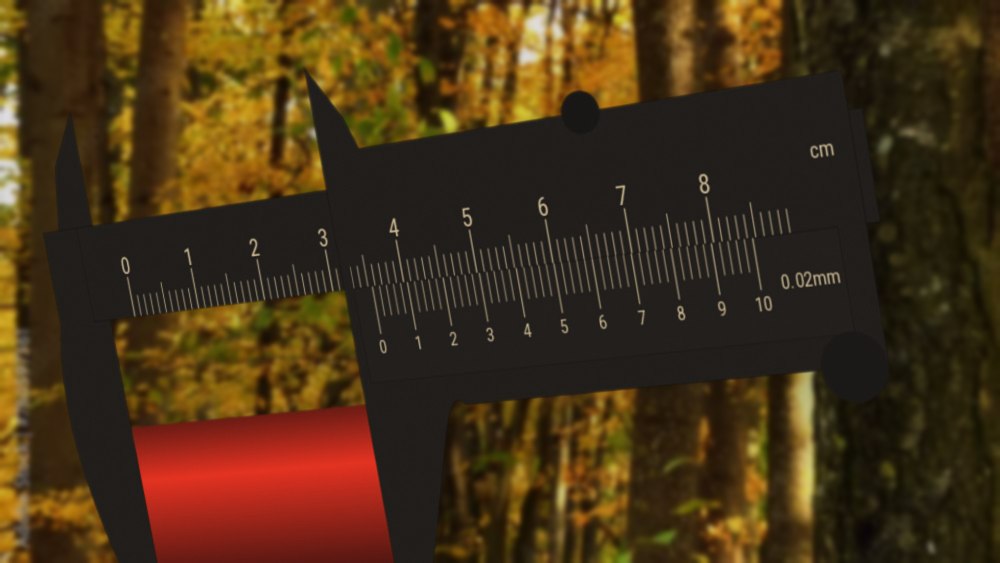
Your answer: 35.6,mm
